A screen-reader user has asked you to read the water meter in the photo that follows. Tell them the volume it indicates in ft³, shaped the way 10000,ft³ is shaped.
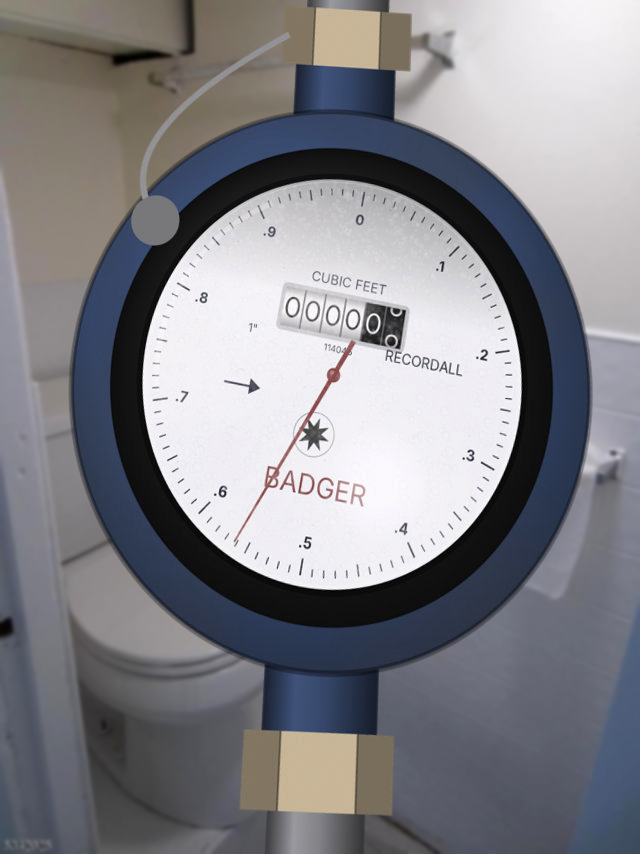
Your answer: 8.56,ft³
